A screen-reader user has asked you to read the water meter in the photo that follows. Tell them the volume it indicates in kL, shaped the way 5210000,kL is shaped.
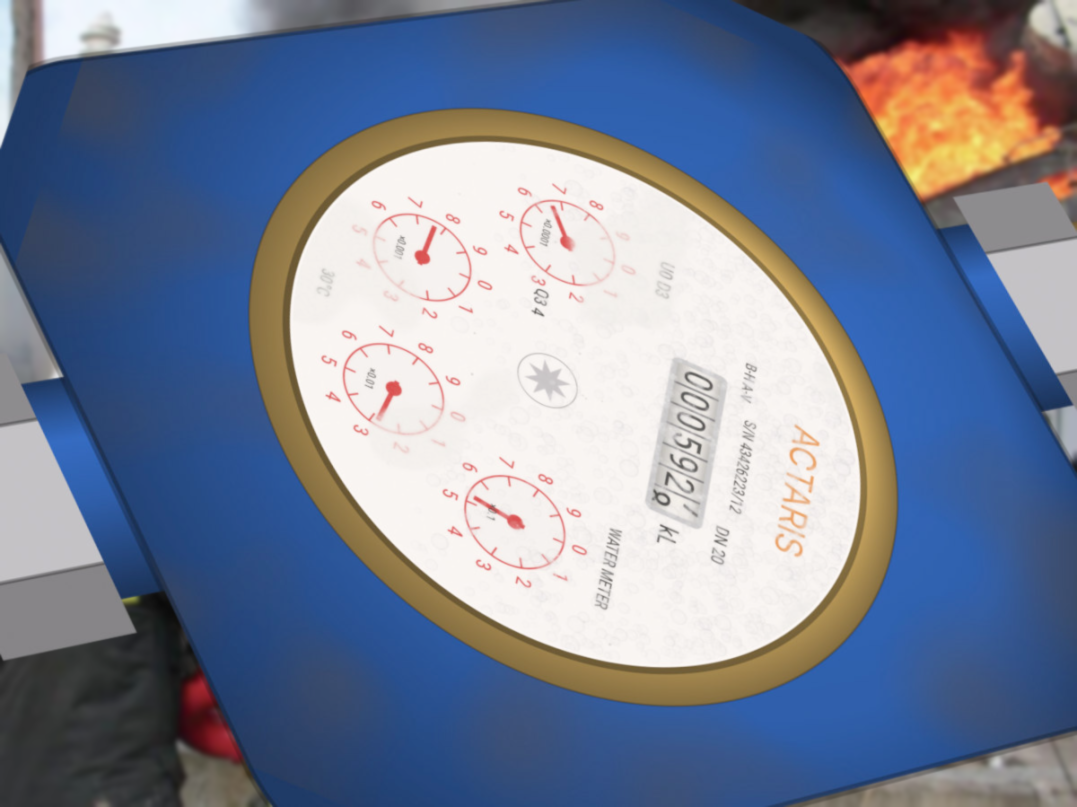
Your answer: 5927.5276,kL
